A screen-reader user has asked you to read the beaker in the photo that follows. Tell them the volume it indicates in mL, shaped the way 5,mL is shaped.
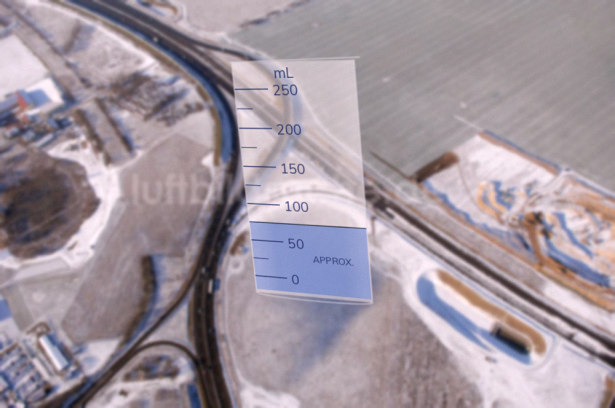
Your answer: 75,mL
